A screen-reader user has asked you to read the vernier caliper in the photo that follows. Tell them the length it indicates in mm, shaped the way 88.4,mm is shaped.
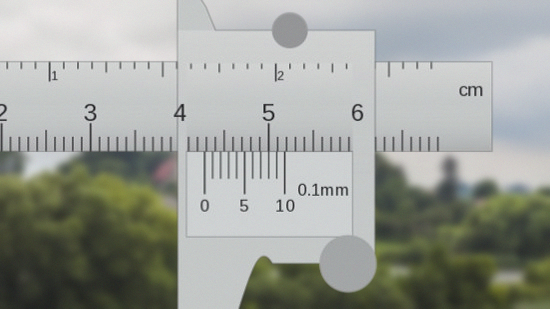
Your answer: 42.8,mm
